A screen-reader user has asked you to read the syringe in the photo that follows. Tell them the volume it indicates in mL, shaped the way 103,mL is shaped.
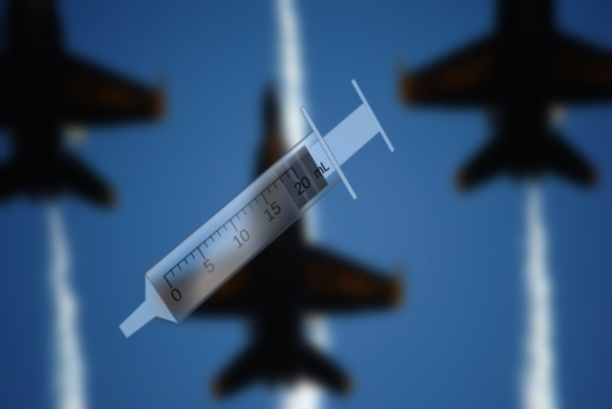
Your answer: 18,mL
